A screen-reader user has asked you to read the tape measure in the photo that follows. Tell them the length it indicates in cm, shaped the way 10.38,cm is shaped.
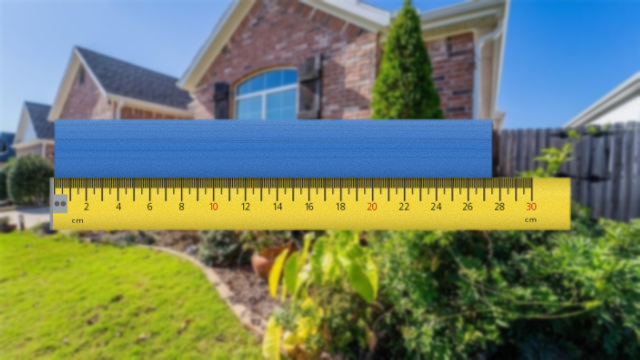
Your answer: 27.5,cm
